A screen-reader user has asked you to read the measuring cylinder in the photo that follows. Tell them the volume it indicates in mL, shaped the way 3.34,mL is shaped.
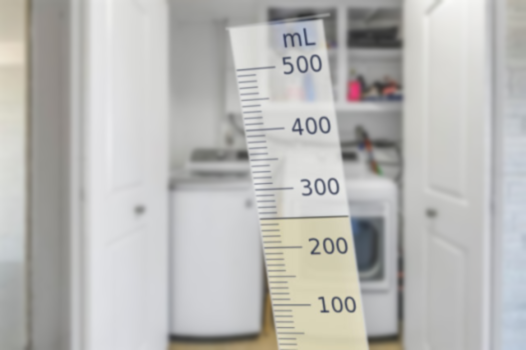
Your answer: 250,mL
